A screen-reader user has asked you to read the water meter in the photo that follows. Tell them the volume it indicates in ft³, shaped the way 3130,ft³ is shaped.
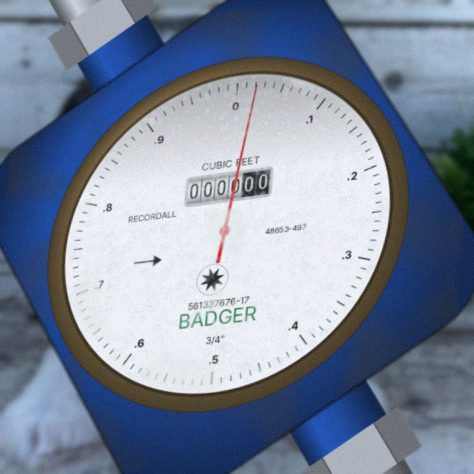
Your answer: 0.02,ft³
